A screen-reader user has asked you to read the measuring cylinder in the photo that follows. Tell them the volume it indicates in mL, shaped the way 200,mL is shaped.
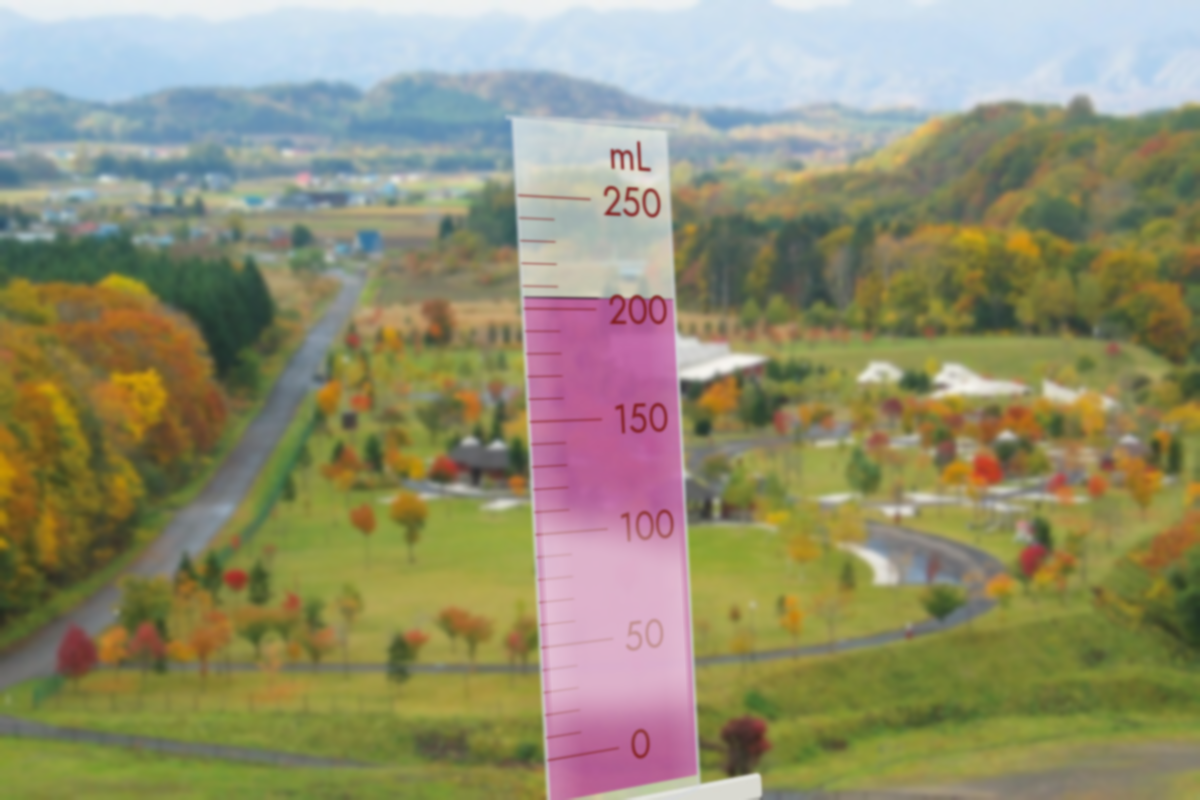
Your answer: 205,mL
